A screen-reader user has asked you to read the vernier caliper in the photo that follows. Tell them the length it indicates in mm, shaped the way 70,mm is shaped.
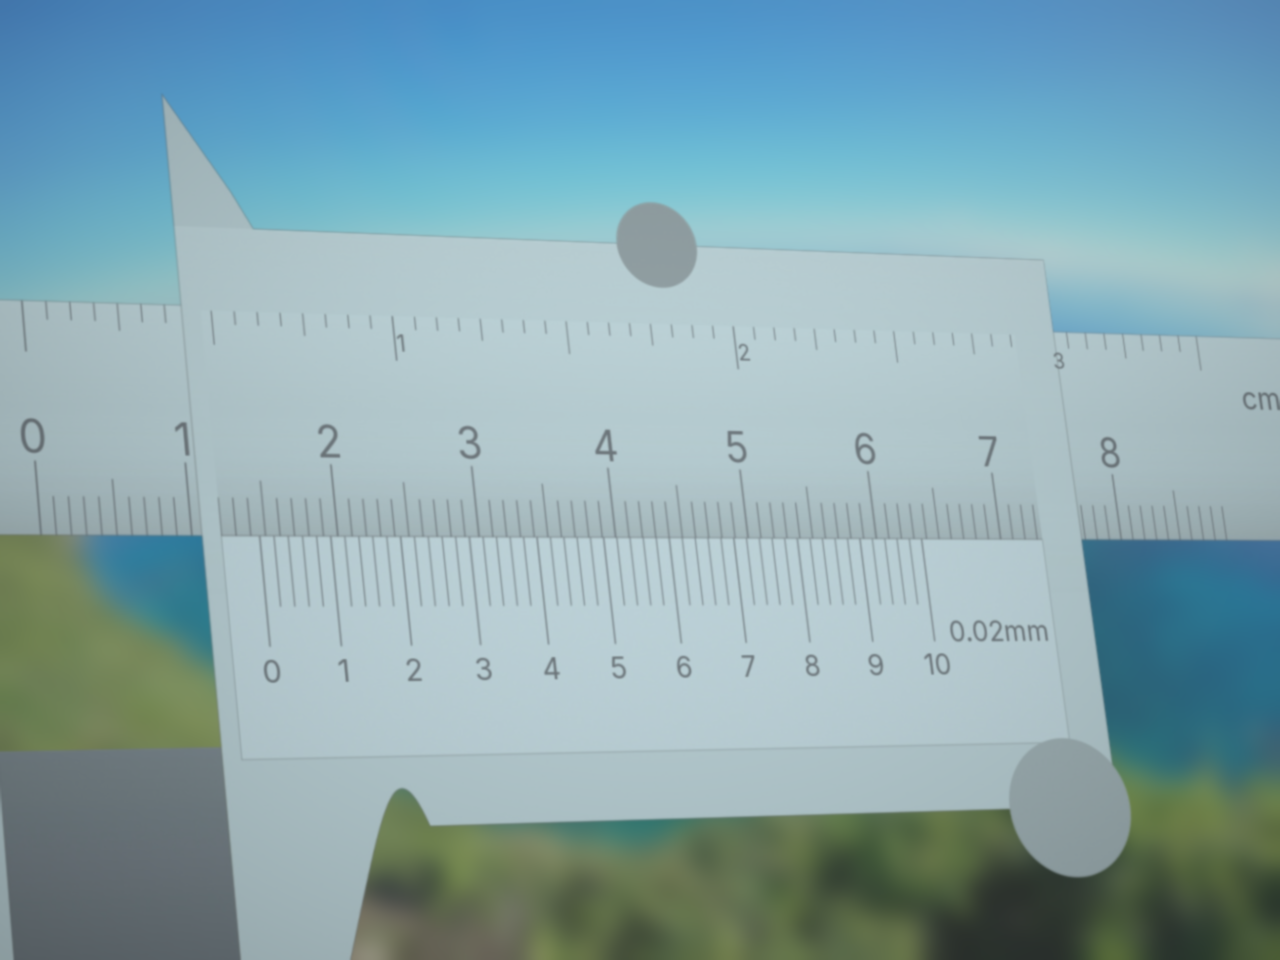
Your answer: 14.6,mm
